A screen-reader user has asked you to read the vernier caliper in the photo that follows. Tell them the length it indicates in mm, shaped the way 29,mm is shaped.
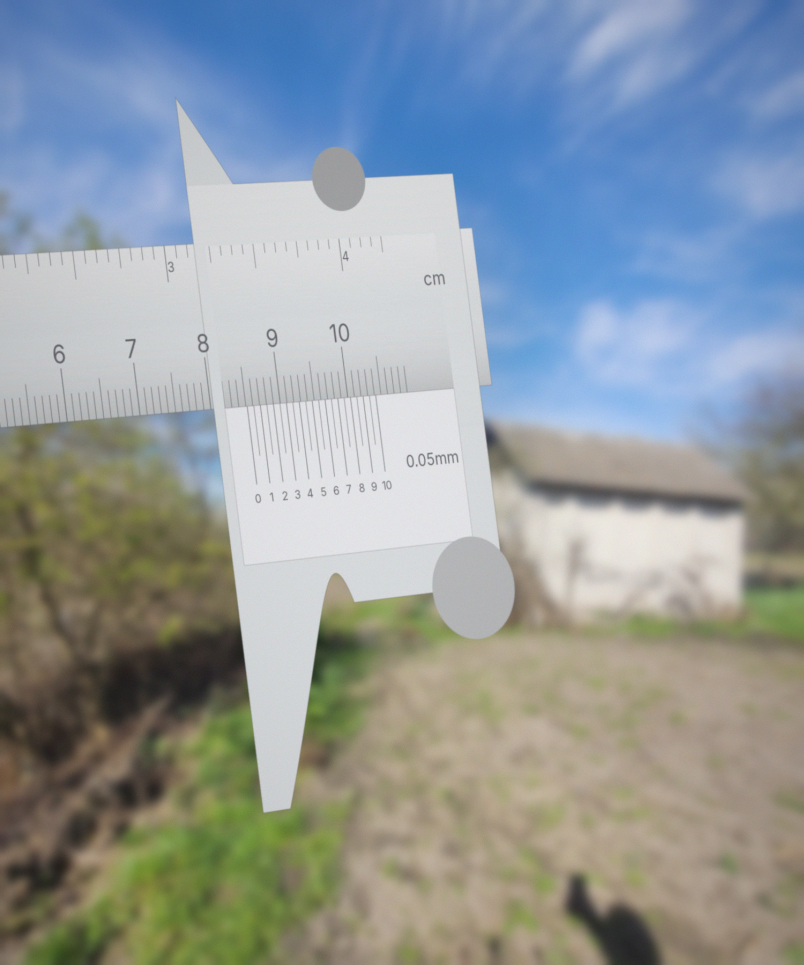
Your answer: 85.2,mm
